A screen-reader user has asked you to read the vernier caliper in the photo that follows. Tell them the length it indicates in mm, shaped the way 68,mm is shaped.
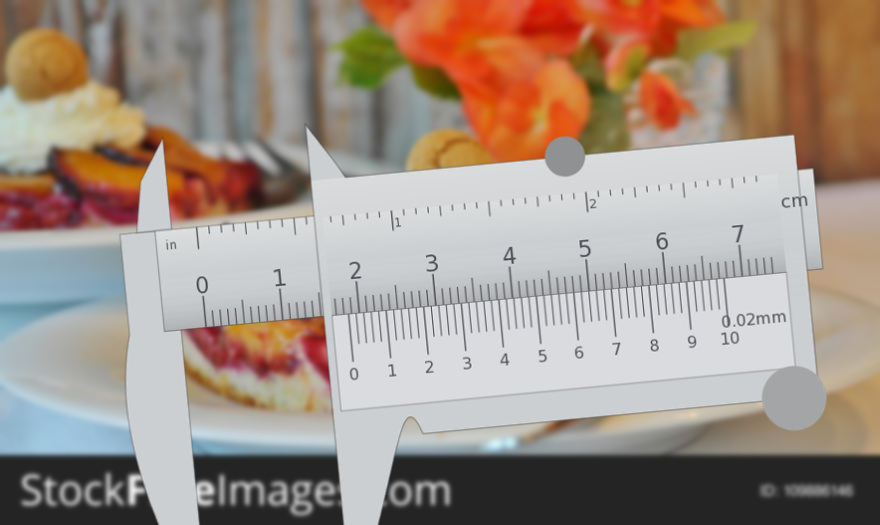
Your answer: 18.6,mm
